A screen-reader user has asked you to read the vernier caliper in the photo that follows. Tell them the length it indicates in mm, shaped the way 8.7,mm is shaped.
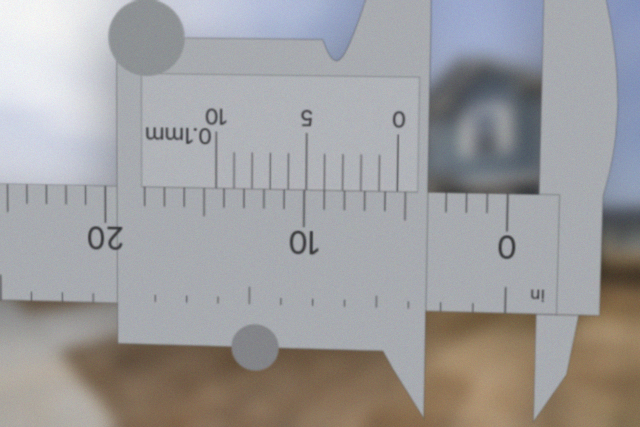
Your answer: 5.4,mm
